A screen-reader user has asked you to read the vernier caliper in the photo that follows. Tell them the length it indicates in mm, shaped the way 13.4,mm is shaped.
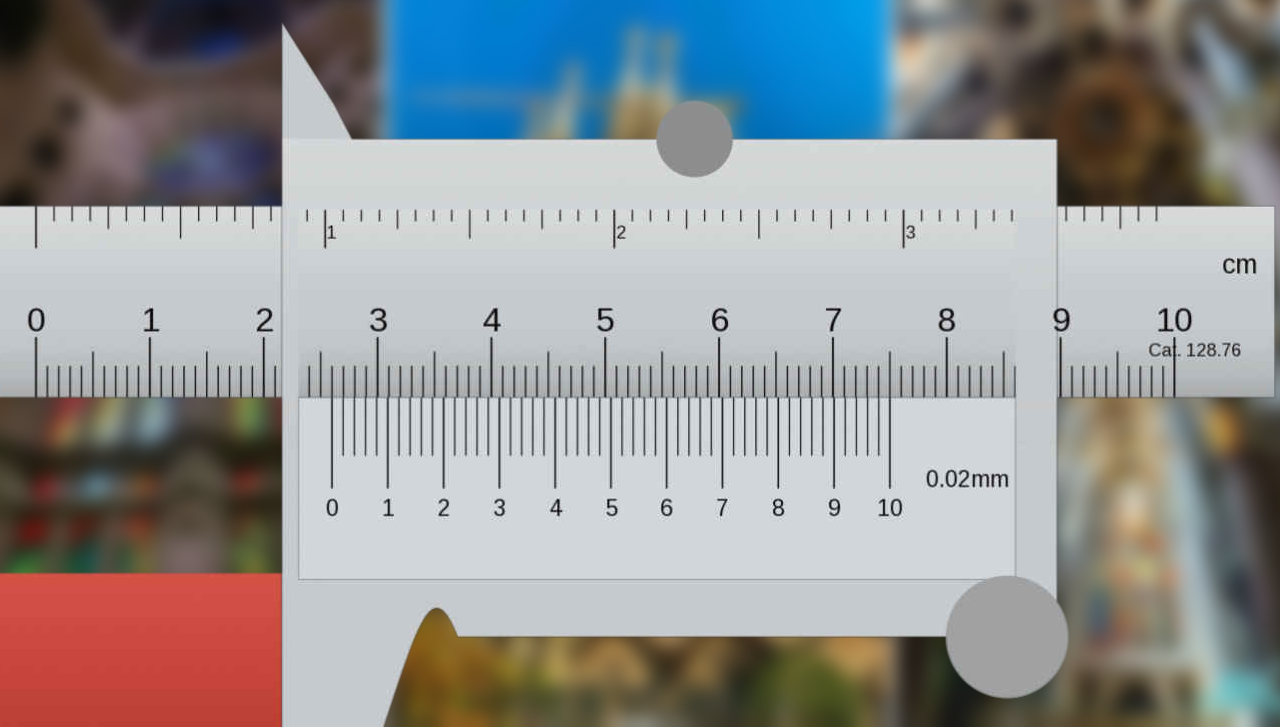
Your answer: 26.0,mm
